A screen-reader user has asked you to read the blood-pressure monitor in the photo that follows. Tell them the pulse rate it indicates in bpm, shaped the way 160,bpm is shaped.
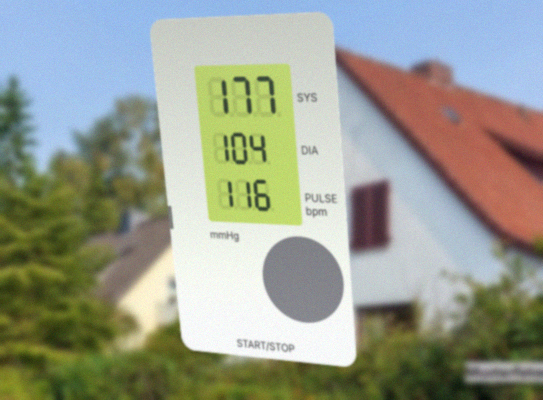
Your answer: 116,bpm
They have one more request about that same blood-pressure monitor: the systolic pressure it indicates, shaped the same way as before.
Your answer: 177,mmHg
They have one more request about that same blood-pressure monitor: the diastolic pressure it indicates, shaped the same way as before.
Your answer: 104,mmHg
